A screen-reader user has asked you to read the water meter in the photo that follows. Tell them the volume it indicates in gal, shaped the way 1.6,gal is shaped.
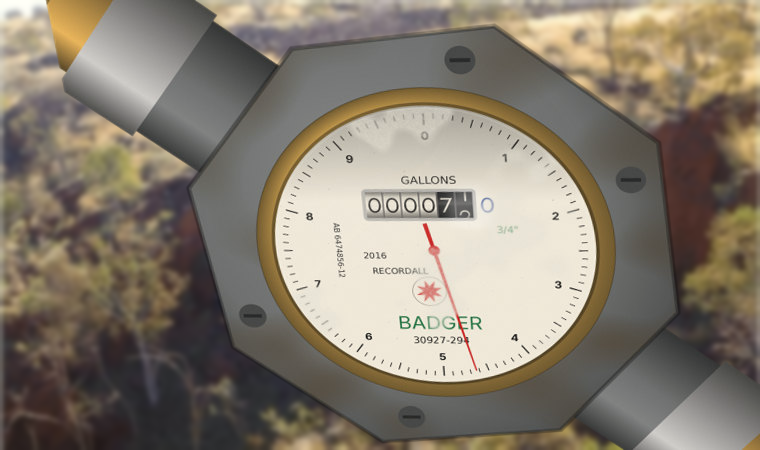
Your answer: 714.6,gal
